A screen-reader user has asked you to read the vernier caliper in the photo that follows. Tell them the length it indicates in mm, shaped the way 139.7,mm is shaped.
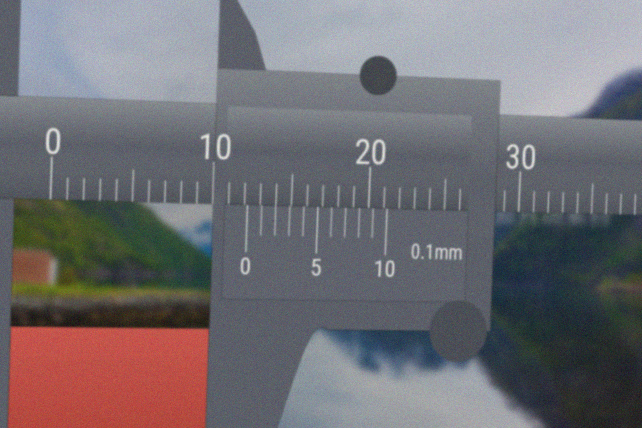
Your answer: 12.2,mm
